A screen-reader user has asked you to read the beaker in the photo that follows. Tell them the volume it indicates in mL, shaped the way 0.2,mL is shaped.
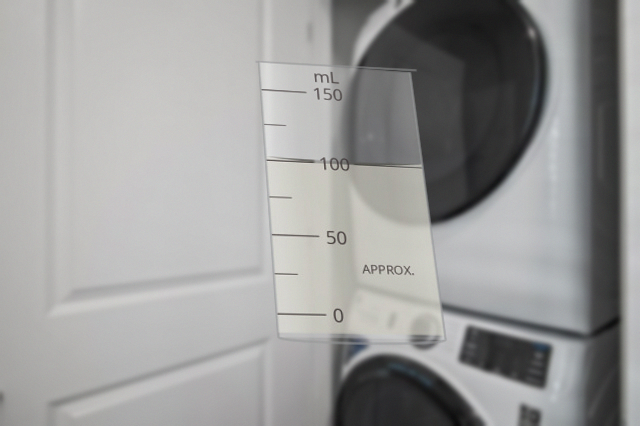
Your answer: 100,mL
